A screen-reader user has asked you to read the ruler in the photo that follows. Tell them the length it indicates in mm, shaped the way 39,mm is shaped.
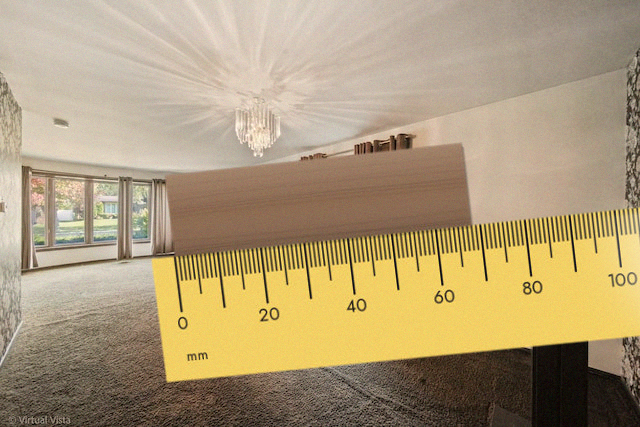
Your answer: 68,mm
